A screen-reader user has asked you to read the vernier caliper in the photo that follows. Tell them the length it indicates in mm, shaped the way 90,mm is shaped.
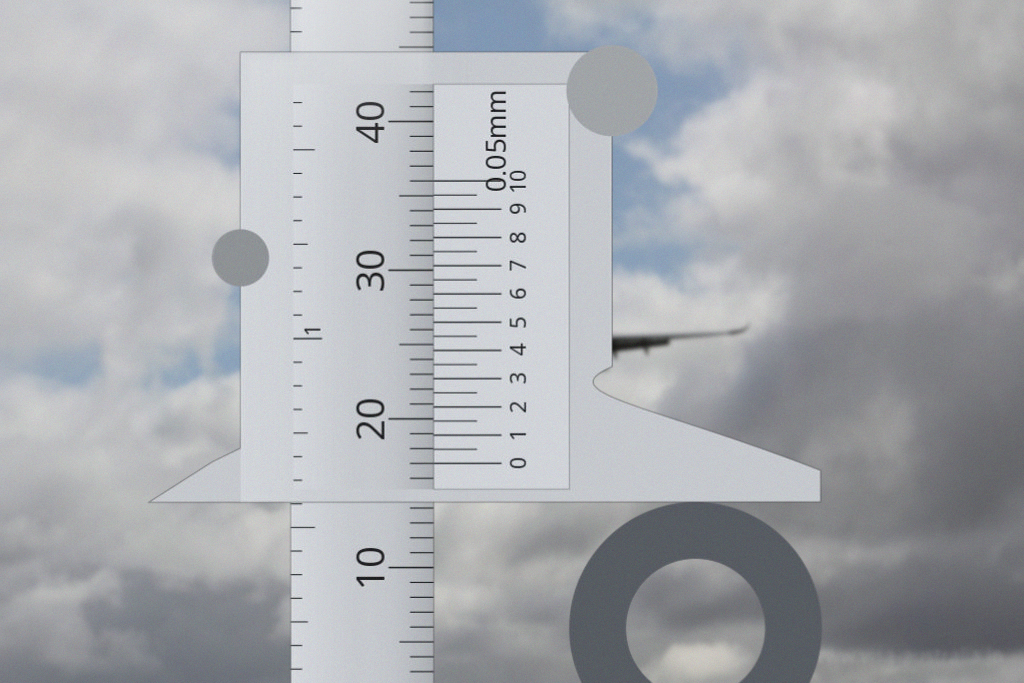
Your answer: 17.0,mm
